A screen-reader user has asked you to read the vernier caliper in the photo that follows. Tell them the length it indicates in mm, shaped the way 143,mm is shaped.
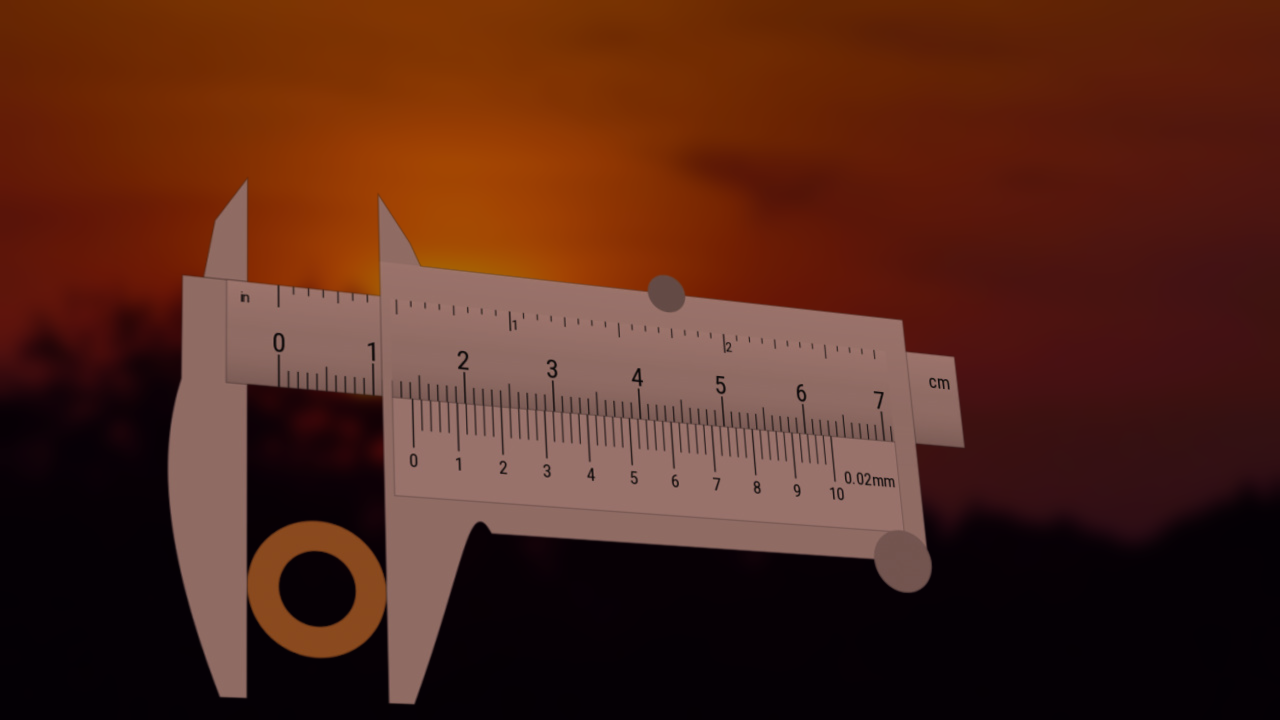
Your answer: 14.2,mm
